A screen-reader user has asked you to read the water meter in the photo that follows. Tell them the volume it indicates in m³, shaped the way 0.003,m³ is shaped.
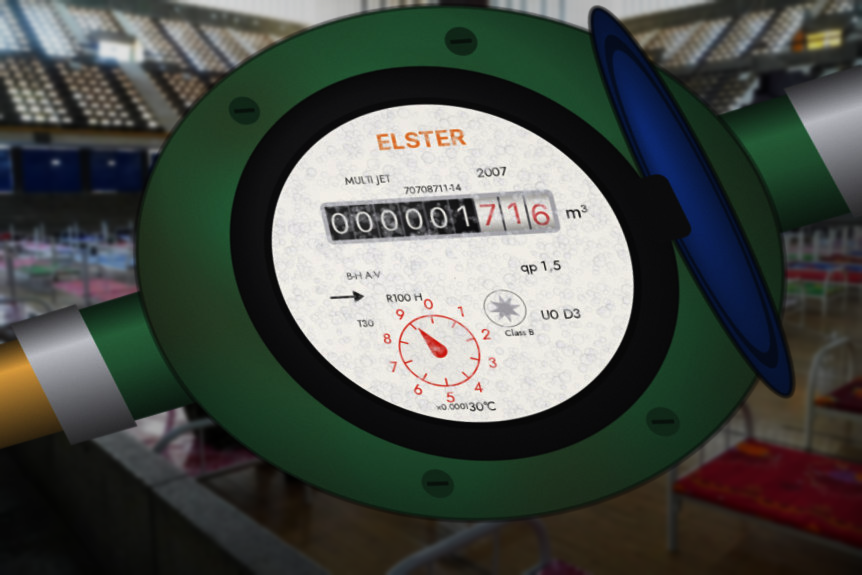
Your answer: 1.7159,m³
